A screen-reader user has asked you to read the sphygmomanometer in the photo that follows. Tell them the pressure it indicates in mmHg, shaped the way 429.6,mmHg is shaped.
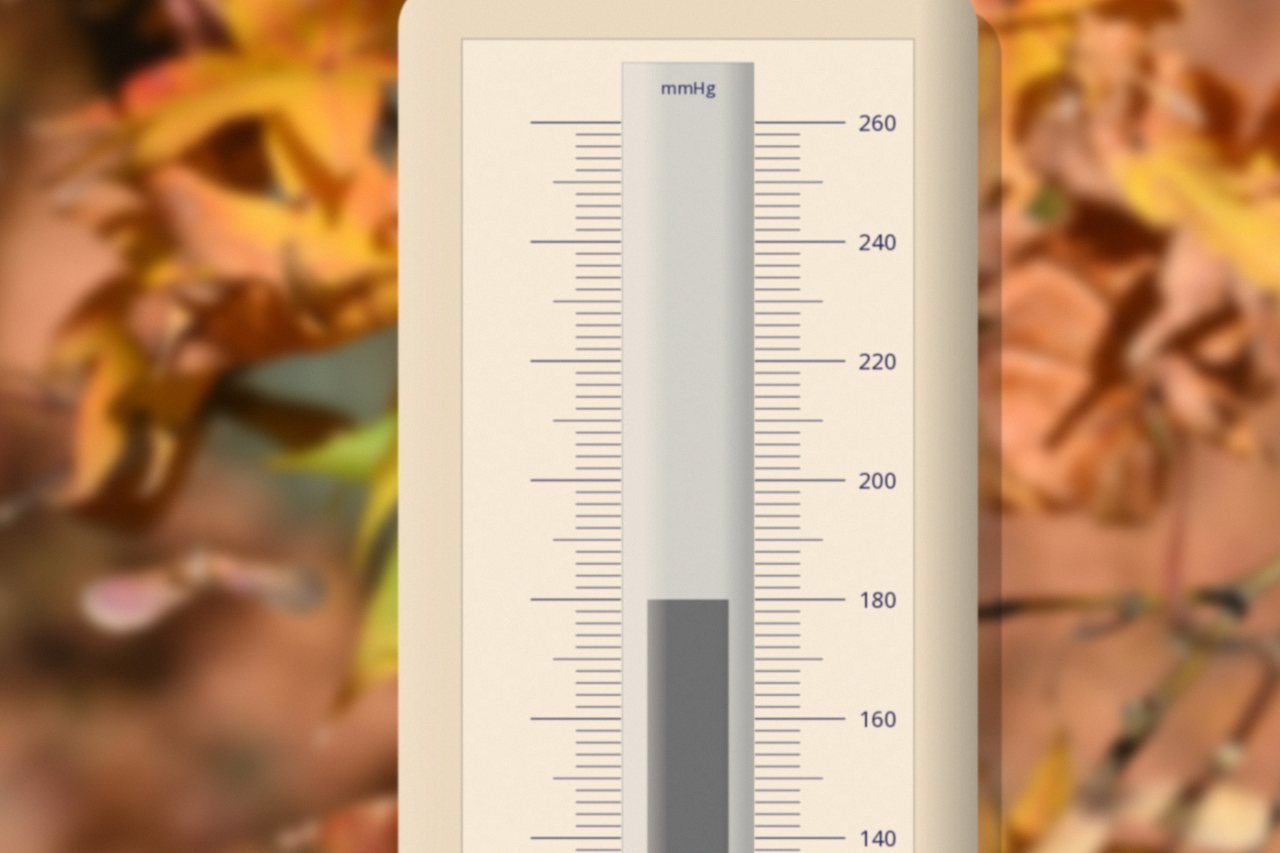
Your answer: 180,mmHg
